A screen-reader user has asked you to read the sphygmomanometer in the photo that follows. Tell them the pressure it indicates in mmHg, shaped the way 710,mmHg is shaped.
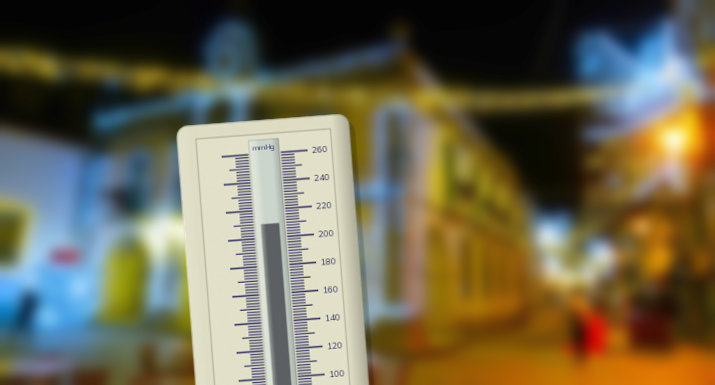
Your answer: 210,mmHg
